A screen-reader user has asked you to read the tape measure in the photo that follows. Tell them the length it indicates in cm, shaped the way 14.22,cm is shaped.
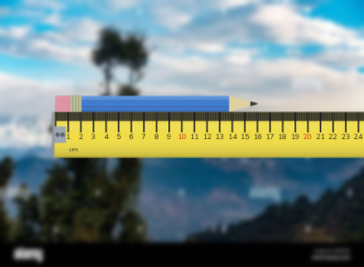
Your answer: 16,cm
